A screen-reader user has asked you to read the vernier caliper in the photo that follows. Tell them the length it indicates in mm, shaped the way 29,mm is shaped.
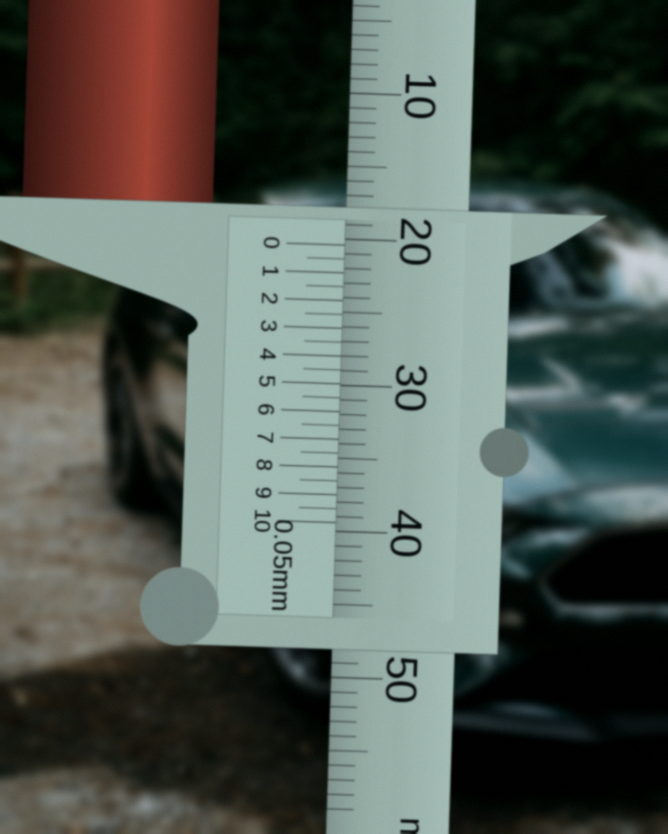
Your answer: 20.4,mm
